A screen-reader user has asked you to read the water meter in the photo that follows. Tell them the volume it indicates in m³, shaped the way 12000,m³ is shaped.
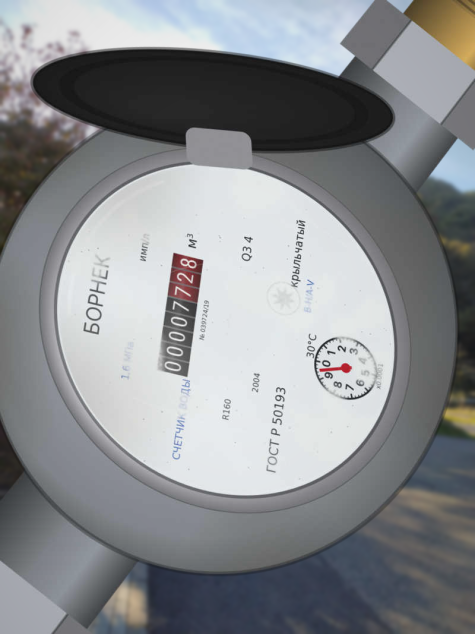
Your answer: 7.7279,m³
